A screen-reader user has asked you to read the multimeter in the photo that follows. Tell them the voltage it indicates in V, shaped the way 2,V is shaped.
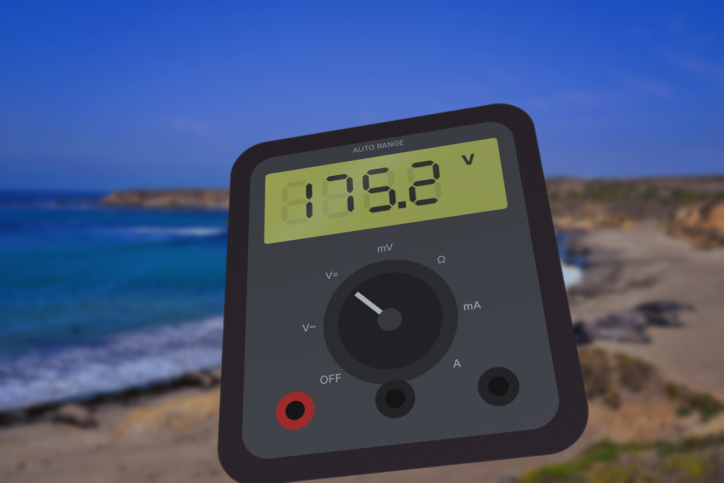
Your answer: 175.2,V
